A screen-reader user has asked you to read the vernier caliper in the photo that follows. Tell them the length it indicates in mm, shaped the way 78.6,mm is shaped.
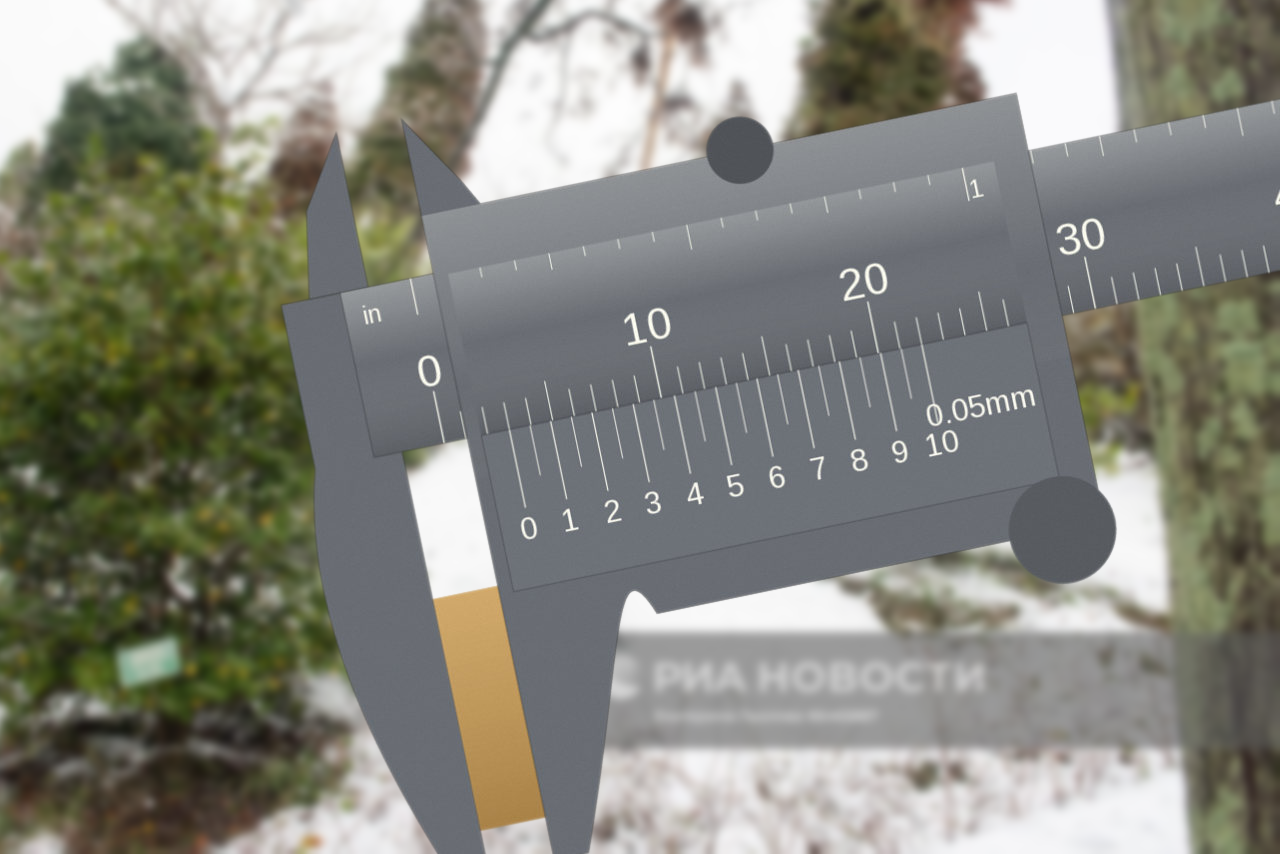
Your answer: 3.0,mm
